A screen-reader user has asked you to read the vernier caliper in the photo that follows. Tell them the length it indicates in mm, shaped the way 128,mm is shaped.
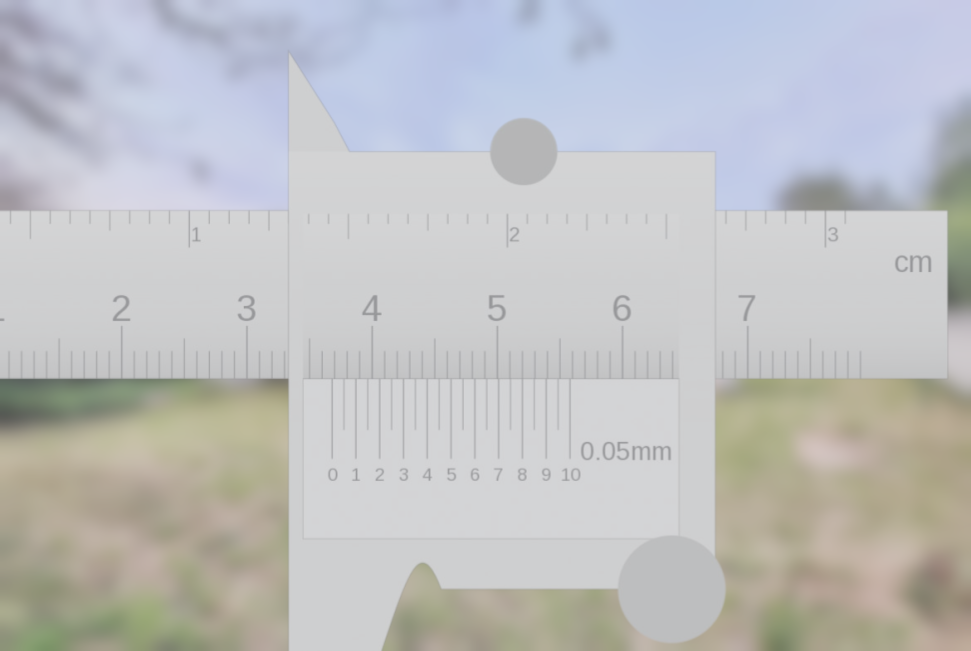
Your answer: 36.8,mm
